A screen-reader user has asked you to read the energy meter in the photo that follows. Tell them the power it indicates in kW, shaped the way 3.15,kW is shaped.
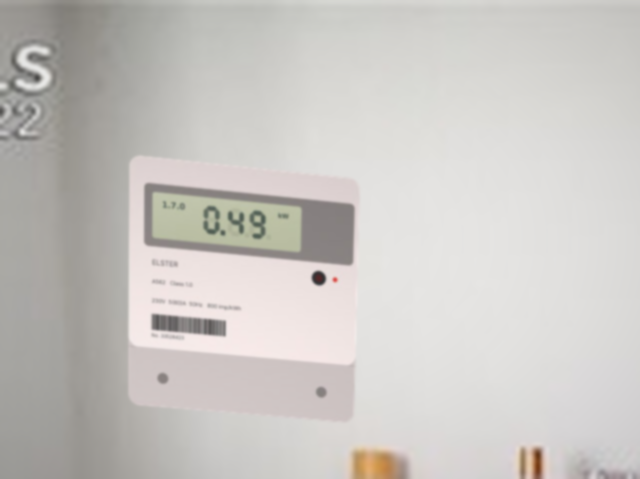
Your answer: 0.49,kW
